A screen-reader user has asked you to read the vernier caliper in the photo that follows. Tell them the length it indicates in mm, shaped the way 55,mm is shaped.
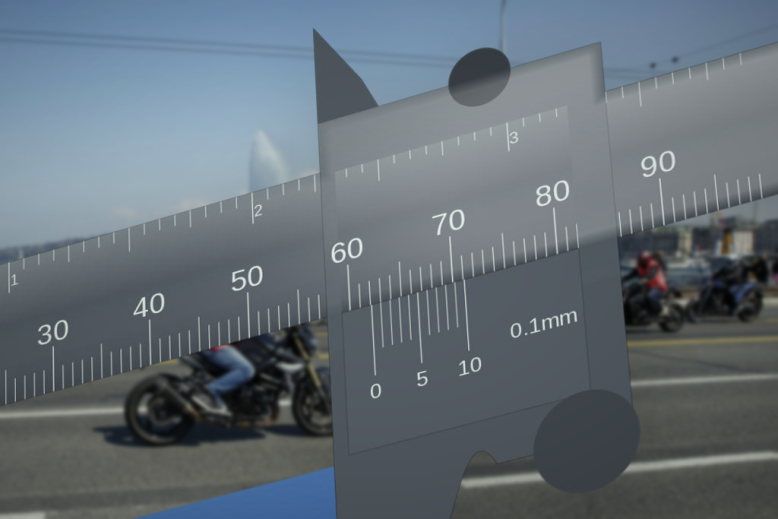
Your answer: 62.1,mm
